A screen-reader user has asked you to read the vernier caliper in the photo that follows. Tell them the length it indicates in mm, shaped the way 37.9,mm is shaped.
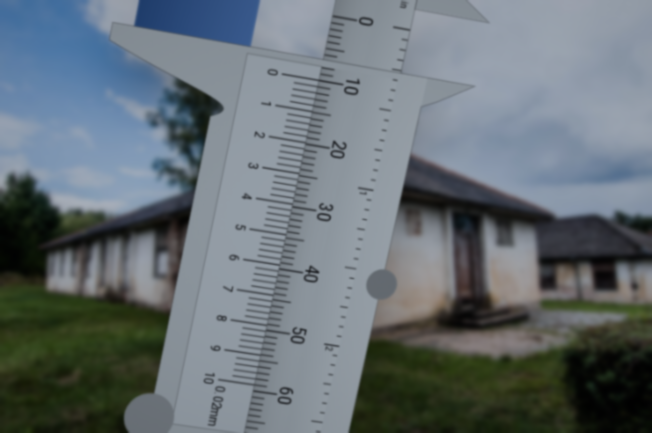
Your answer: 10.0,mm
